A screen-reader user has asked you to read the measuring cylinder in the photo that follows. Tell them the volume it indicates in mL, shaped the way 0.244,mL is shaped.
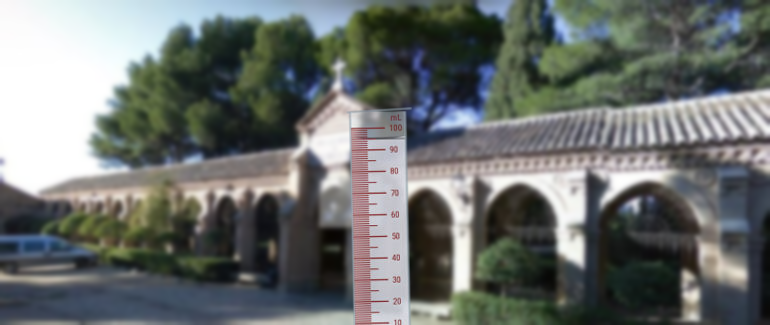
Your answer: 95,mL
